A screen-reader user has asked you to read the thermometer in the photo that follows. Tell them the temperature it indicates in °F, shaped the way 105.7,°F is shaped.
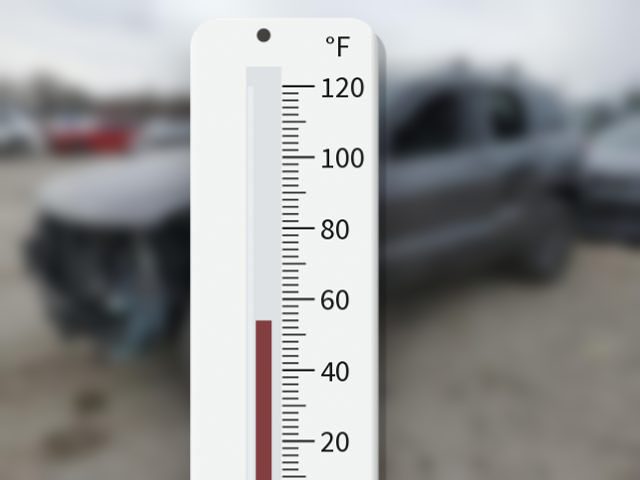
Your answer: 54,°F
